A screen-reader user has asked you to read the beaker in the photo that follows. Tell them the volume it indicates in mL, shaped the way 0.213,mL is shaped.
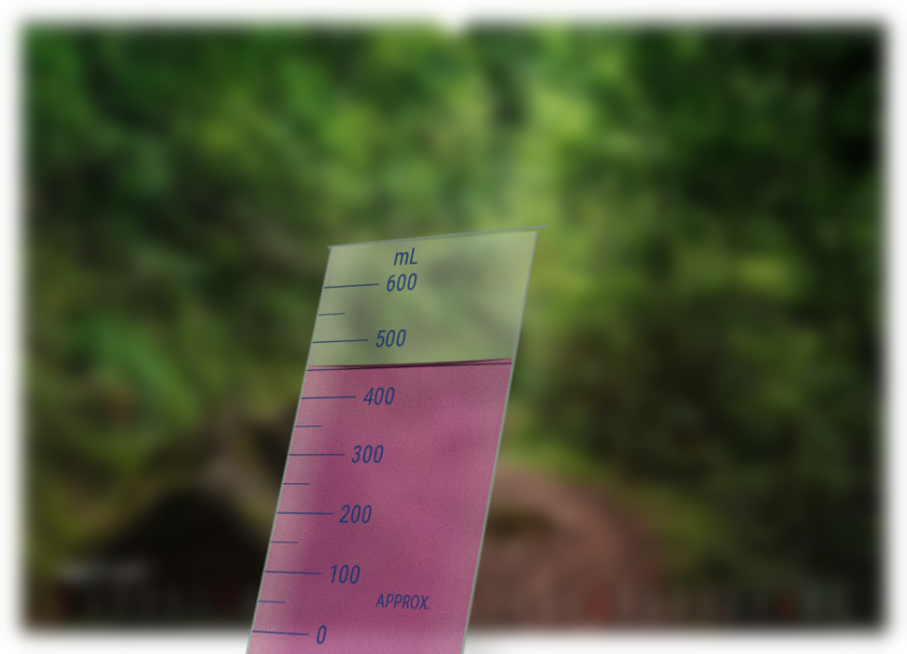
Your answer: 450,mL
